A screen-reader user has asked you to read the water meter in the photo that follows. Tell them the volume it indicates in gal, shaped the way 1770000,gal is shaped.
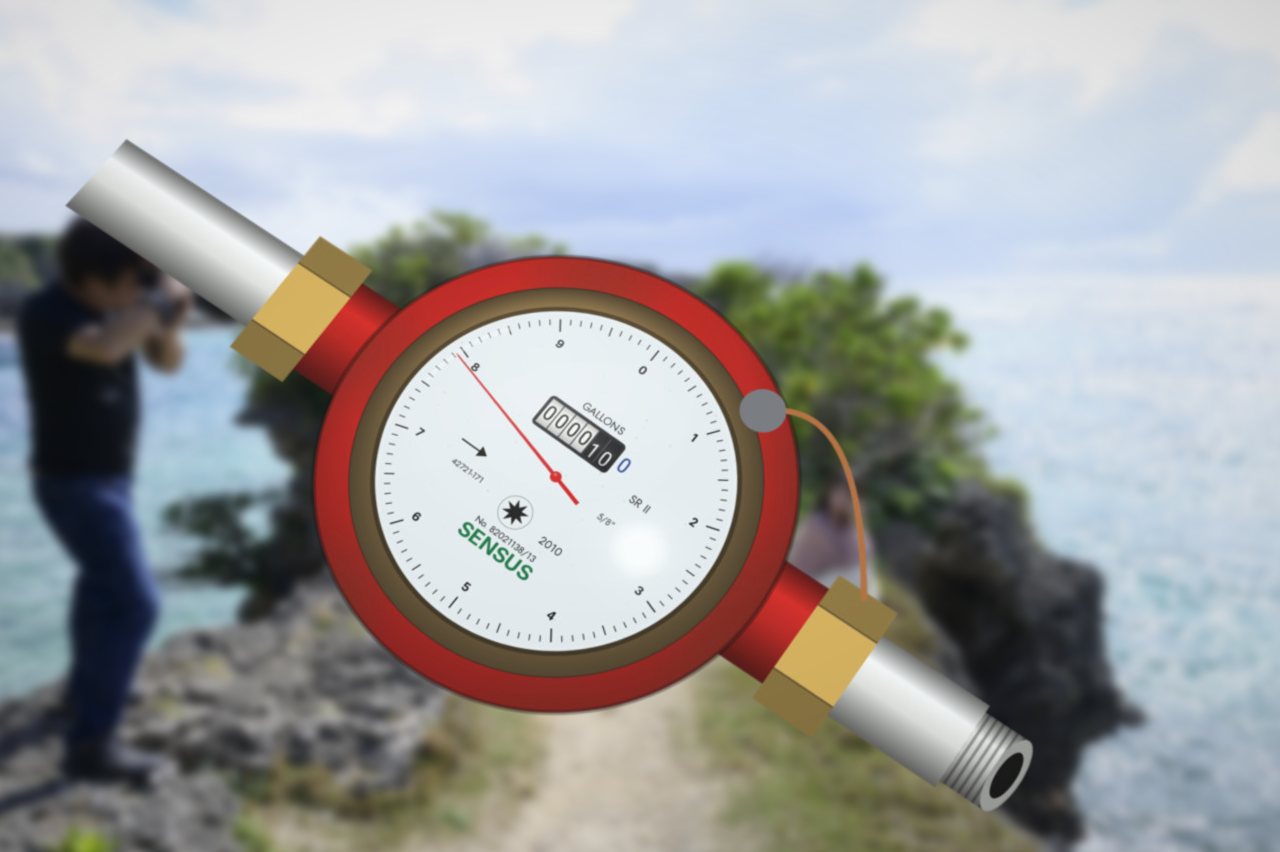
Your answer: 97.9,gal
